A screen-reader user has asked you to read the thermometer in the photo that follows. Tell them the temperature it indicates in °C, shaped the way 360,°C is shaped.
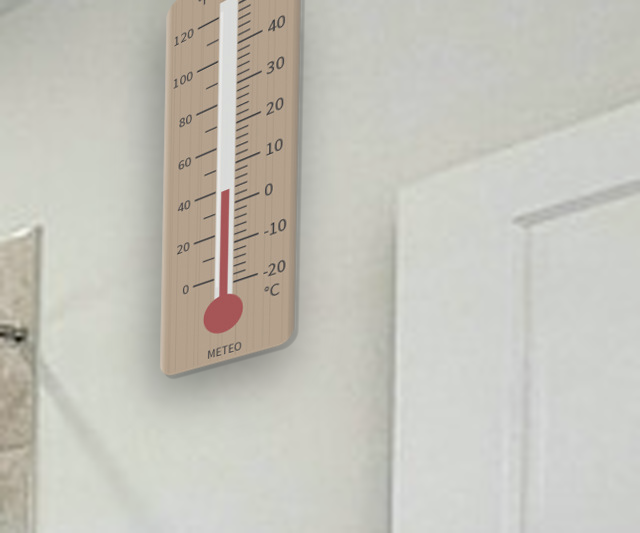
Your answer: 4,°C
